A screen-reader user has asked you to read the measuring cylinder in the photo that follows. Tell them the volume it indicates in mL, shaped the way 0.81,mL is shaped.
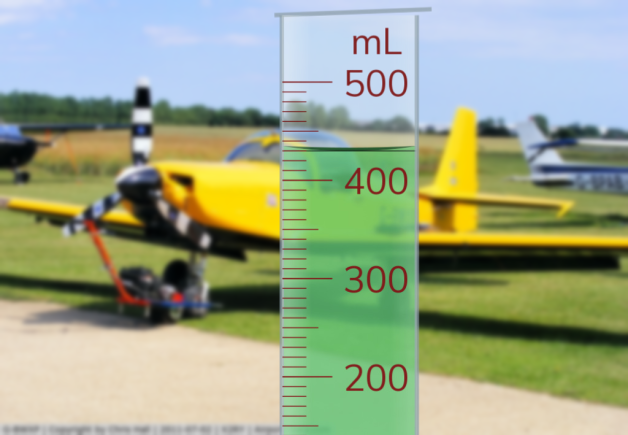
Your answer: 430,mL
